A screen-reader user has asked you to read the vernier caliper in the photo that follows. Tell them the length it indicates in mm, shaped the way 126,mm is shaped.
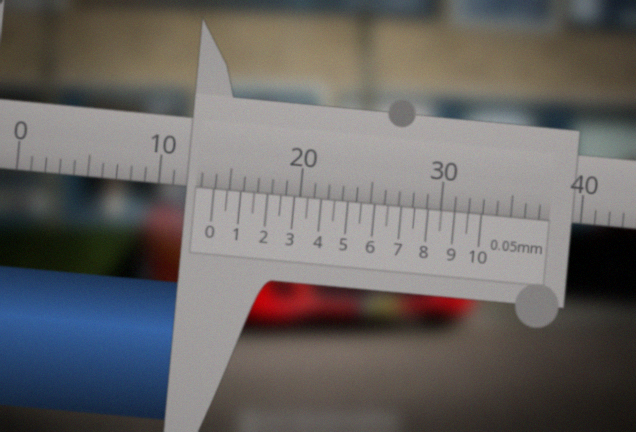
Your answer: 13.9,mm
